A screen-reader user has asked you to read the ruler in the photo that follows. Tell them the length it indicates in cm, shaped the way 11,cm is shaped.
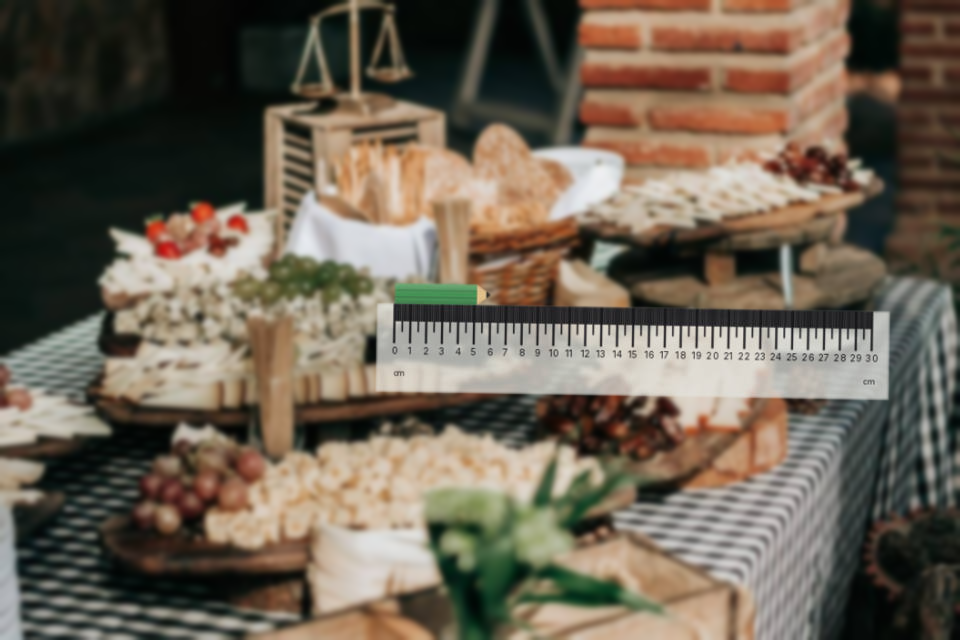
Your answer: 6,cm
